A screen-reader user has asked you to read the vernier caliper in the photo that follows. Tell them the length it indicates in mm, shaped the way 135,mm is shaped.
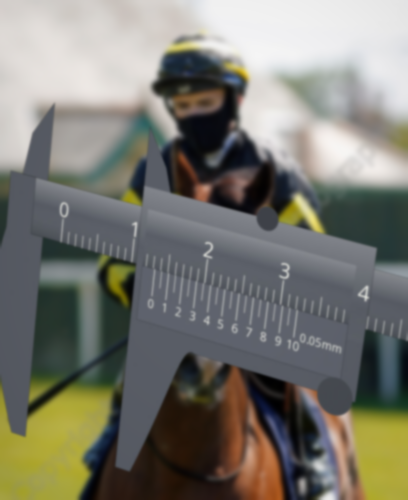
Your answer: 13.2,mm
